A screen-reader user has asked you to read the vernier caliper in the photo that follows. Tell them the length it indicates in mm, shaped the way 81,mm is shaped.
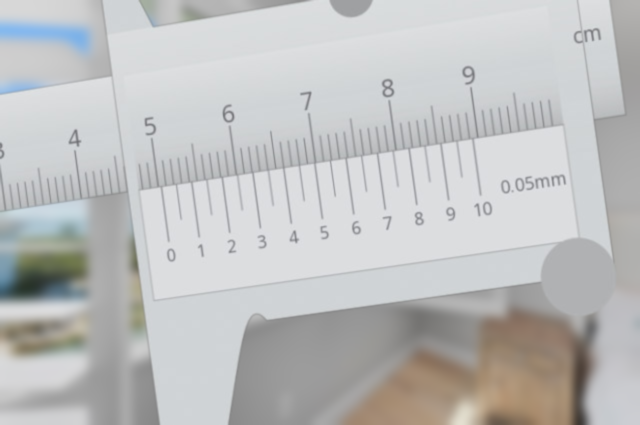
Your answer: 50.4,mm
